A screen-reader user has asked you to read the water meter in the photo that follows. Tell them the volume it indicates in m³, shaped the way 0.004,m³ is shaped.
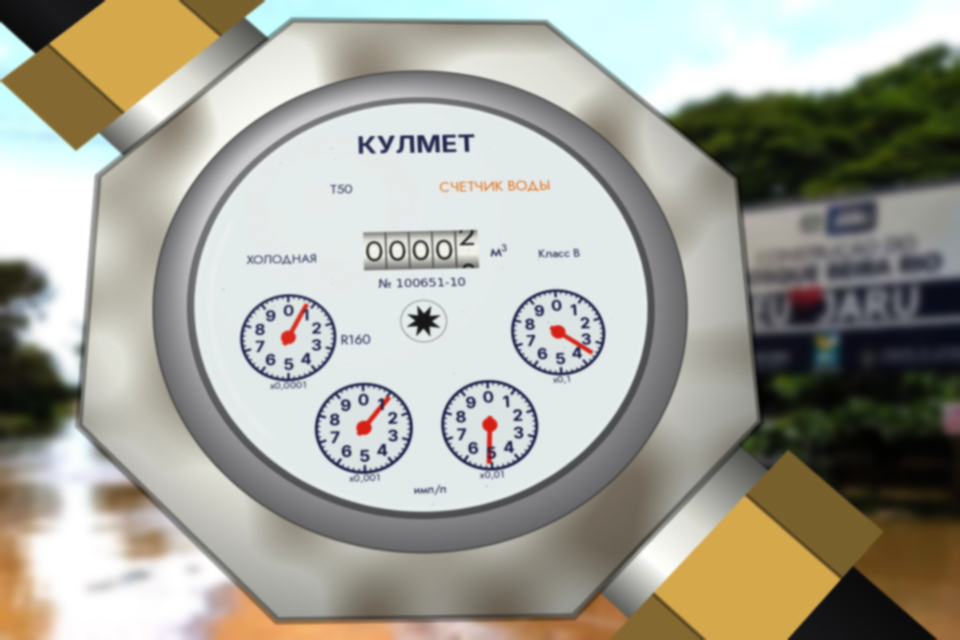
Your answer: 2.3510,m³
